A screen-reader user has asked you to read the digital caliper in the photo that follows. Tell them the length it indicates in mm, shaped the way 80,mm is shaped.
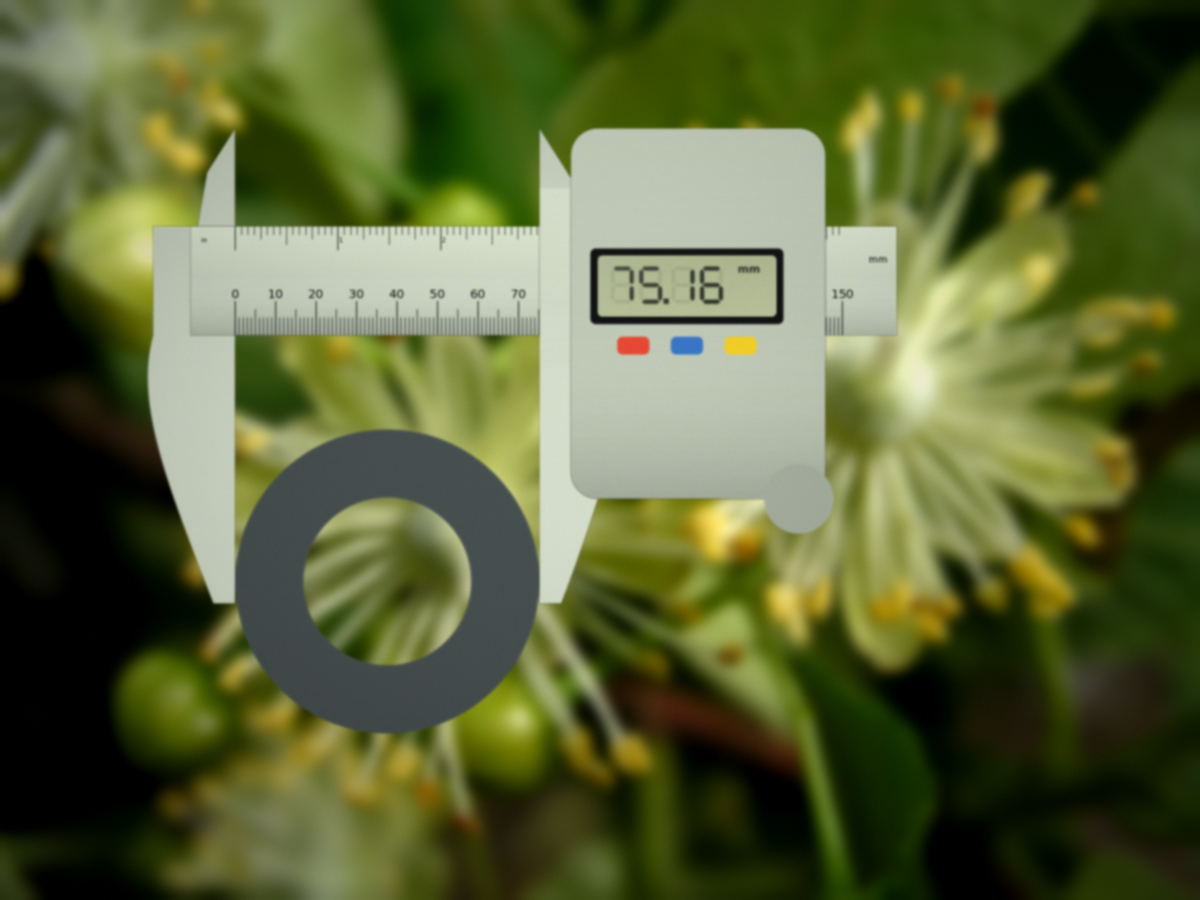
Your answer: 75.16,mm
